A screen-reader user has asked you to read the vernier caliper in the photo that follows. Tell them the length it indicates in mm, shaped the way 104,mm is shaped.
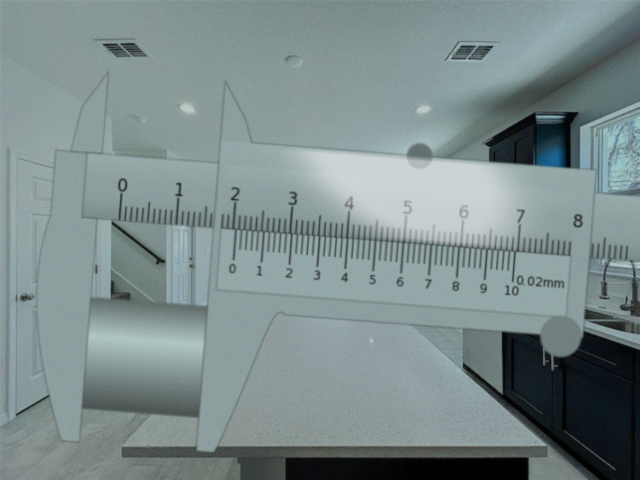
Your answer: 20.5,mm
